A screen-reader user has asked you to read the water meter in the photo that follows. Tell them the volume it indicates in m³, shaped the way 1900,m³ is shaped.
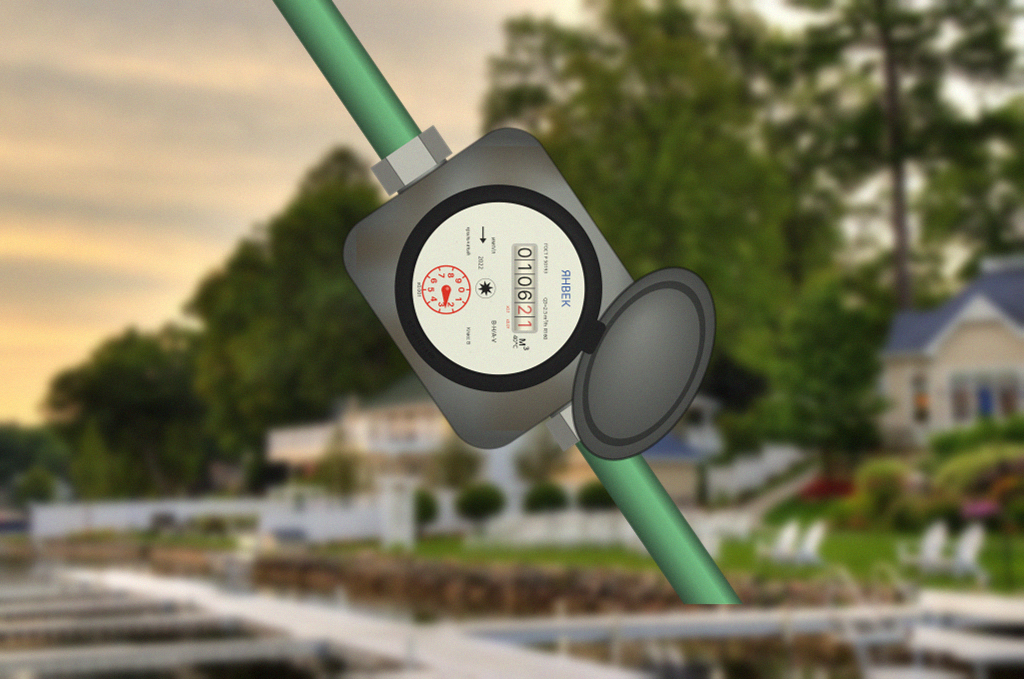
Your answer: 106.212,m³
